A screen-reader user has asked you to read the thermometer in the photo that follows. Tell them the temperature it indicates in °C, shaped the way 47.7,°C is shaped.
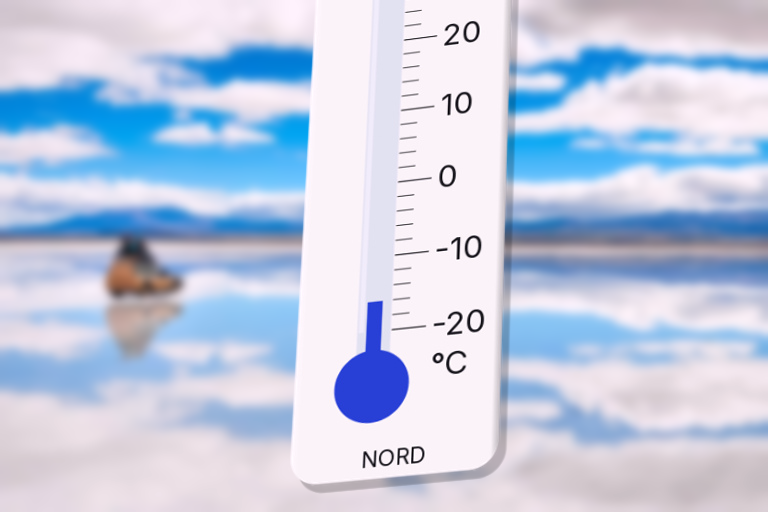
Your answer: -16,°C
